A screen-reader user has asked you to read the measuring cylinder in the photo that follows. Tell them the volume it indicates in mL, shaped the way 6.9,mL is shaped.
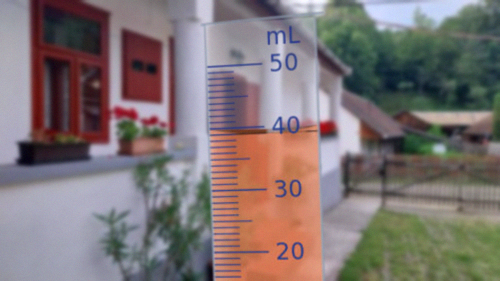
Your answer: 39,mL
